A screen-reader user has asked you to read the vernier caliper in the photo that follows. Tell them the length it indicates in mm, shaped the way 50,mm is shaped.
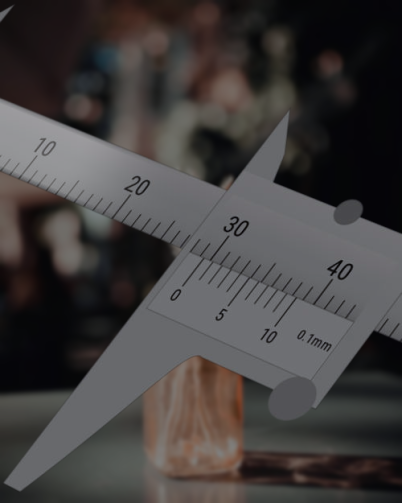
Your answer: 29.4,mm
